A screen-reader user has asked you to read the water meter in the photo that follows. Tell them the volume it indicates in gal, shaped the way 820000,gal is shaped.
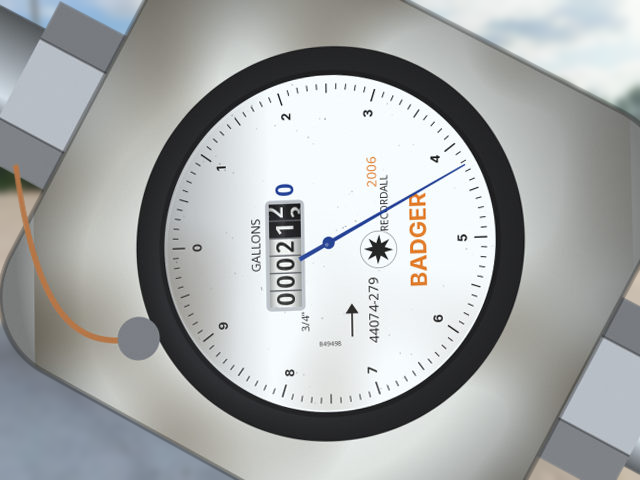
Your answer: 2124.2,gal
